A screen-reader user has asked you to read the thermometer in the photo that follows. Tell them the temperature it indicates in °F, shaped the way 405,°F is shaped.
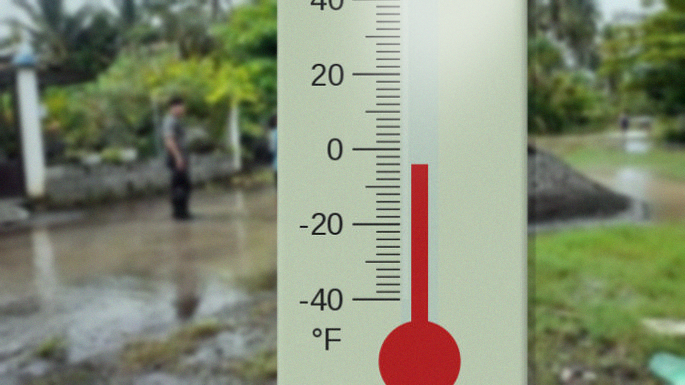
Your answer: -4,°F
